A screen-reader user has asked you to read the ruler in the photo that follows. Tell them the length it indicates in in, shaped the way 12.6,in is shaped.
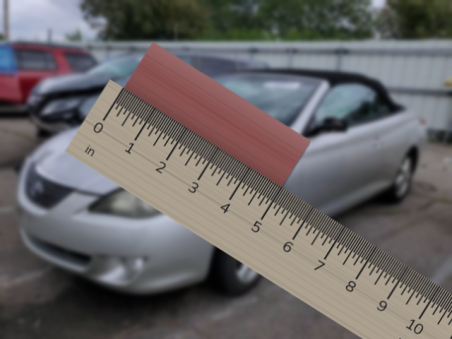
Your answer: 5,in
